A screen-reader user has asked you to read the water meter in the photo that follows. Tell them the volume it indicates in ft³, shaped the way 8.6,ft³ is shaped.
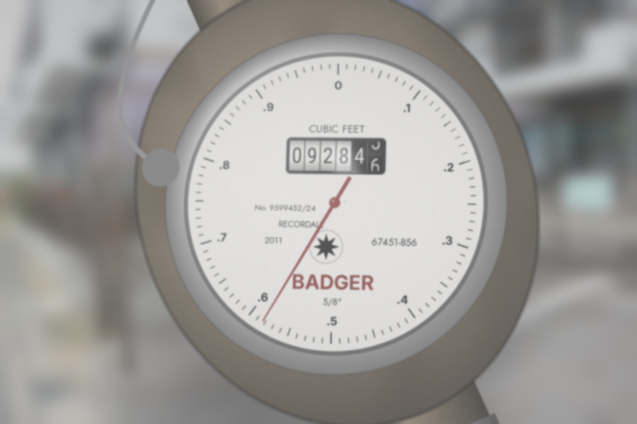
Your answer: 92845.58,ft³
